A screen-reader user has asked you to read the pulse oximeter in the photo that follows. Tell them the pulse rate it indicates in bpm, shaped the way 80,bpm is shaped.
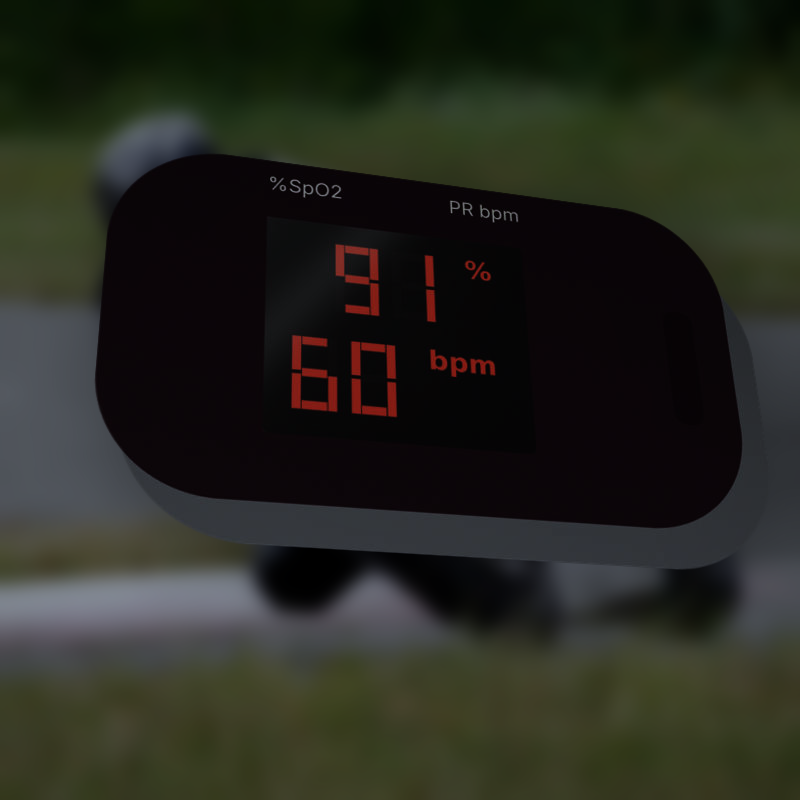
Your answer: 60,bpm
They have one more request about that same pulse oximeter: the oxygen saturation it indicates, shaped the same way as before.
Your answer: 91,%
